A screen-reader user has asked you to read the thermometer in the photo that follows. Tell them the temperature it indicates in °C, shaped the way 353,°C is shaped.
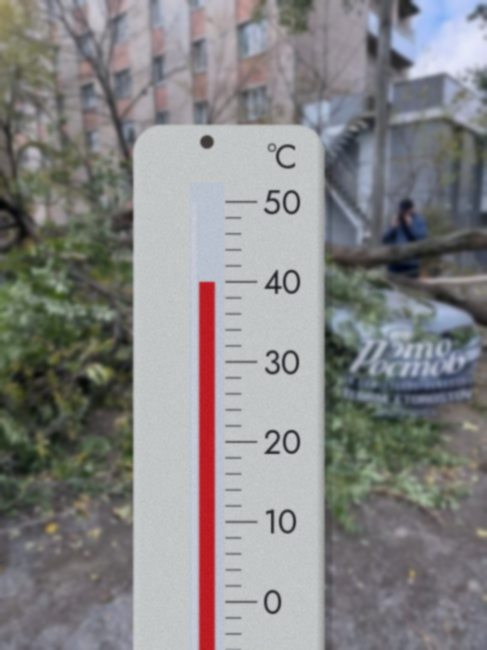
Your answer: 40,°C
